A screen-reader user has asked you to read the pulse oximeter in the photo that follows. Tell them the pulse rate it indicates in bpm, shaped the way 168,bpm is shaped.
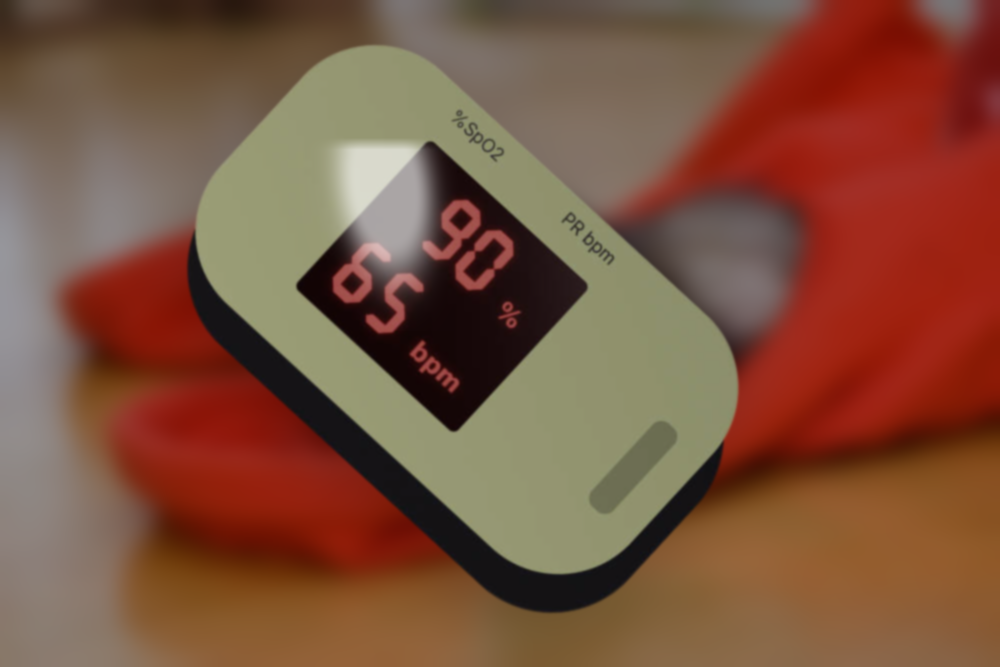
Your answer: 65,bpm
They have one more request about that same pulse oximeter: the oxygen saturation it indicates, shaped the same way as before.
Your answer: 90,%
